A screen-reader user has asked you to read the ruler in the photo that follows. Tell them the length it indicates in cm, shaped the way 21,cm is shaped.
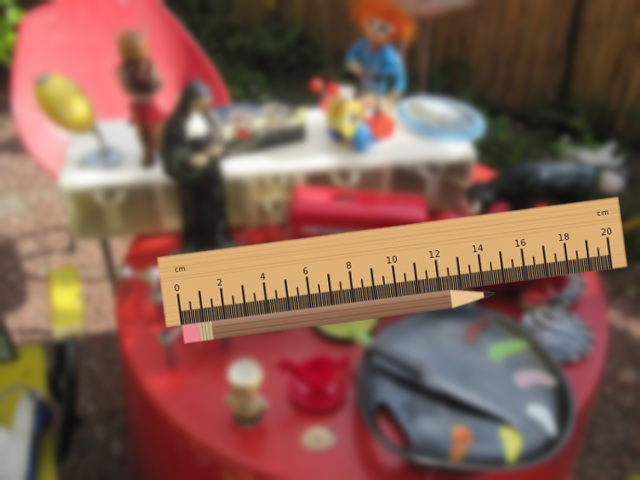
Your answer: 14.5,cm
